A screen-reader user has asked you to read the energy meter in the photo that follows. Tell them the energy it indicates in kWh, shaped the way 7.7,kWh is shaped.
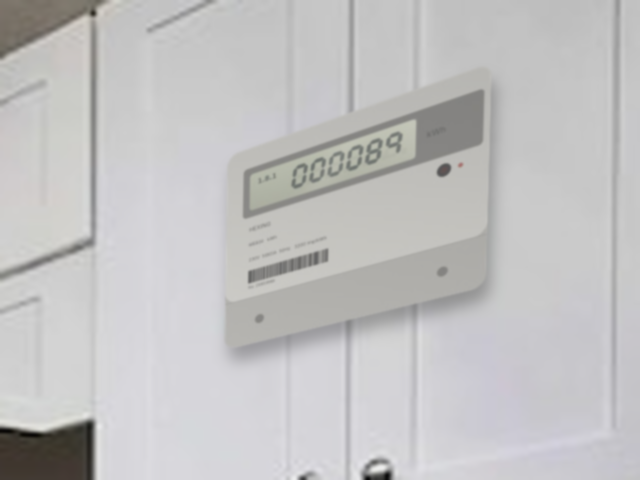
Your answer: 89,kWh
